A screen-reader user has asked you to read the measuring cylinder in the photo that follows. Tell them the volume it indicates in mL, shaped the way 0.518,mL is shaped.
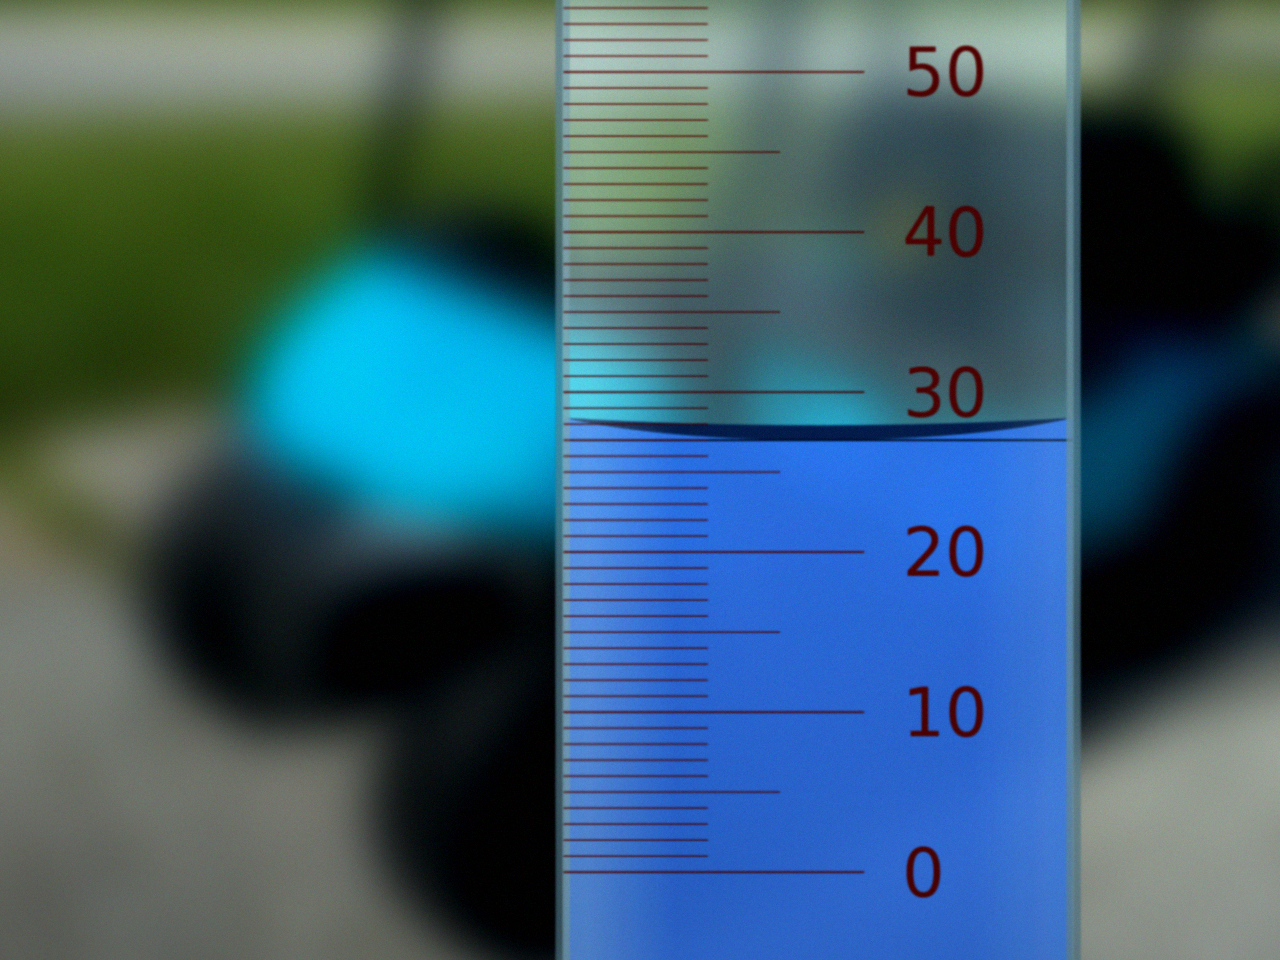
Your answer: 27,mL
